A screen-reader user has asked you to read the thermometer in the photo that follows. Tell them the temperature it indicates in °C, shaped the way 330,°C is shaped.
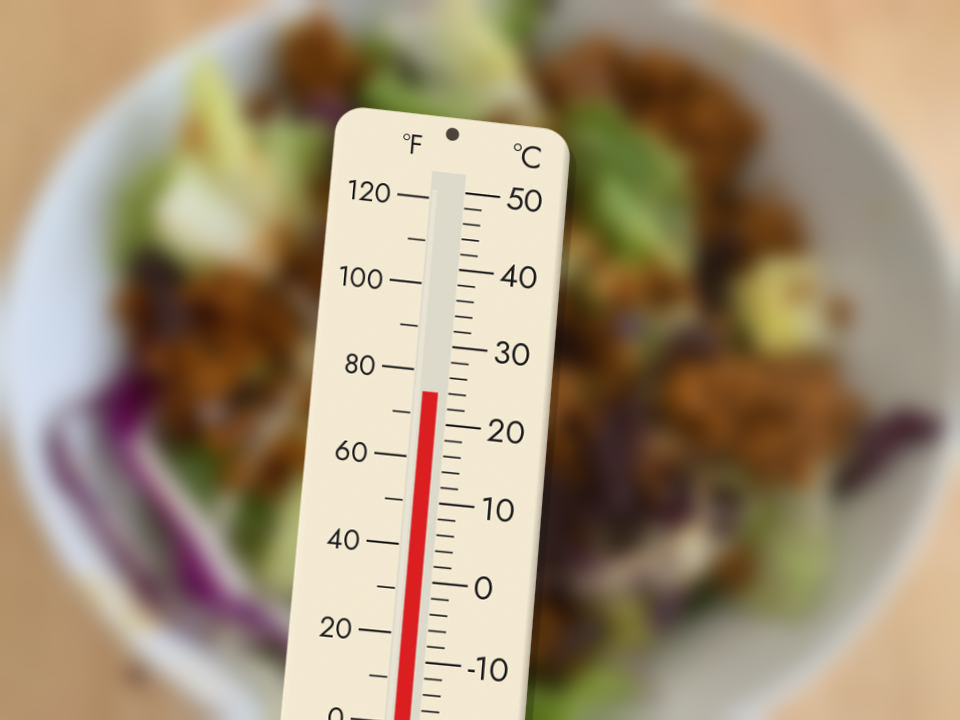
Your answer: 24,°C
